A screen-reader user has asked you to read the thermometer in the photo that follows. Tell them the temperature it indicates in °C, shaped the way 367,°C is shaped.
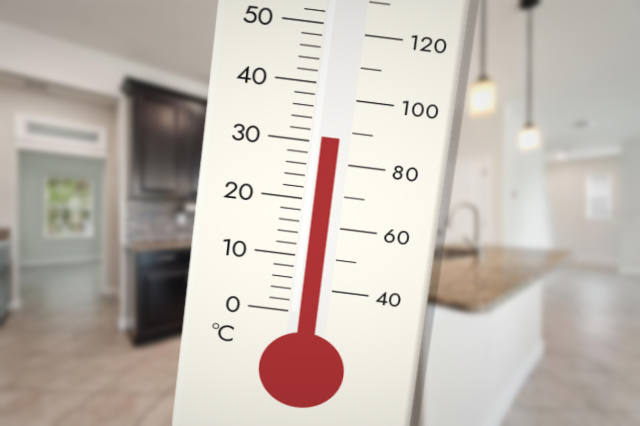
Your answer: 31,°C
